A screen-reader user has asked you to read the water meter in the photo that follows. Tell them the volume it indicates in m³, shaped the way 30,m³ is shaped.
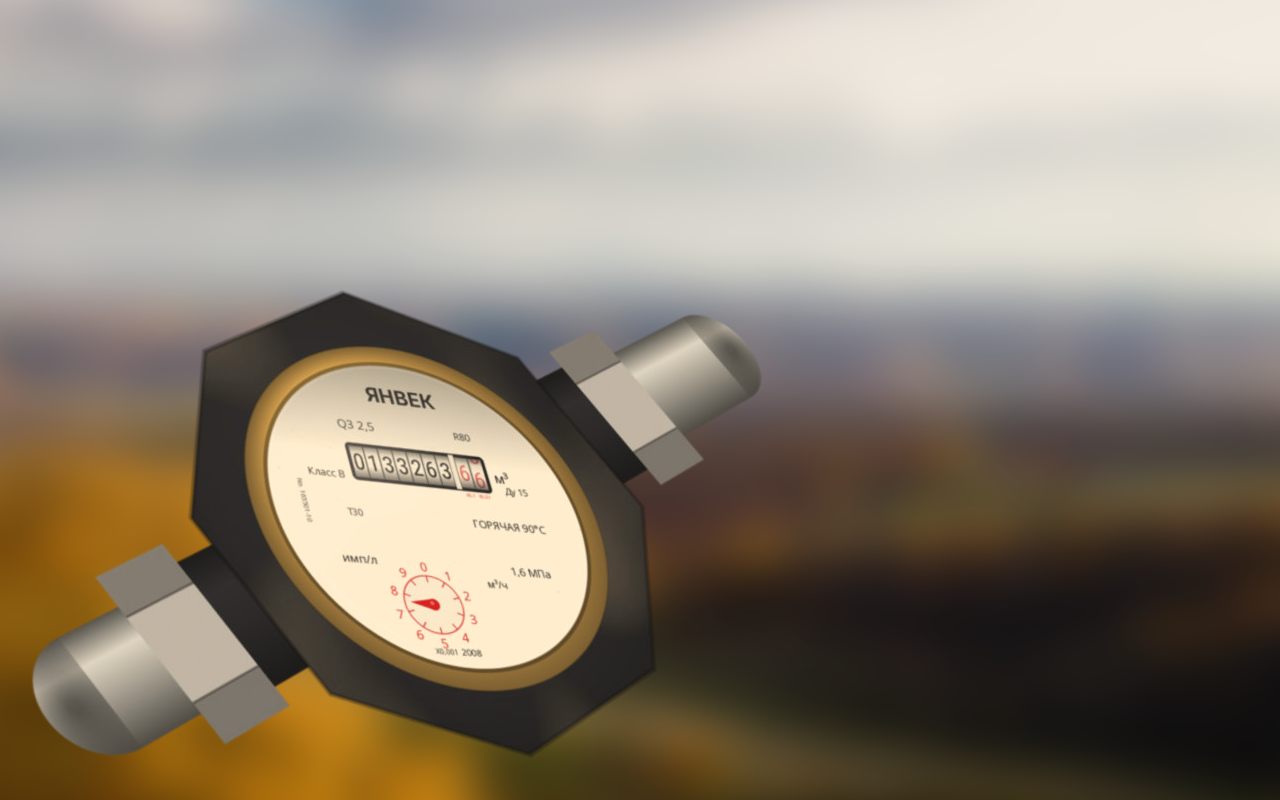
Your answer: 133263.657,m³
